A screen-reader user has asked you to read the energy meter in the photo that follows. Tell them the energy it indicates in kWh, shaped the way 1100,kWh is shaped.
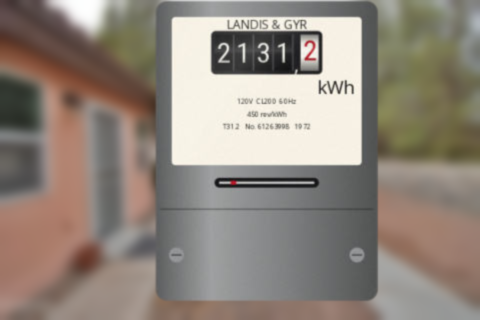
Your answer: 2131.2,kWh
